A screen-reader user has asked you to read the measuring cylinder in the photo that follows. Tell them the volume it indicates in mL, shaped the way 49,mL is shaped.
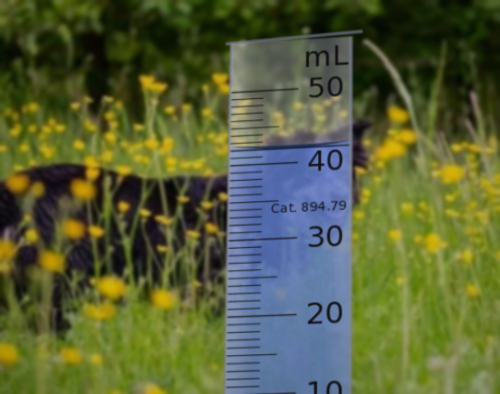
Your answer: 42,mL
